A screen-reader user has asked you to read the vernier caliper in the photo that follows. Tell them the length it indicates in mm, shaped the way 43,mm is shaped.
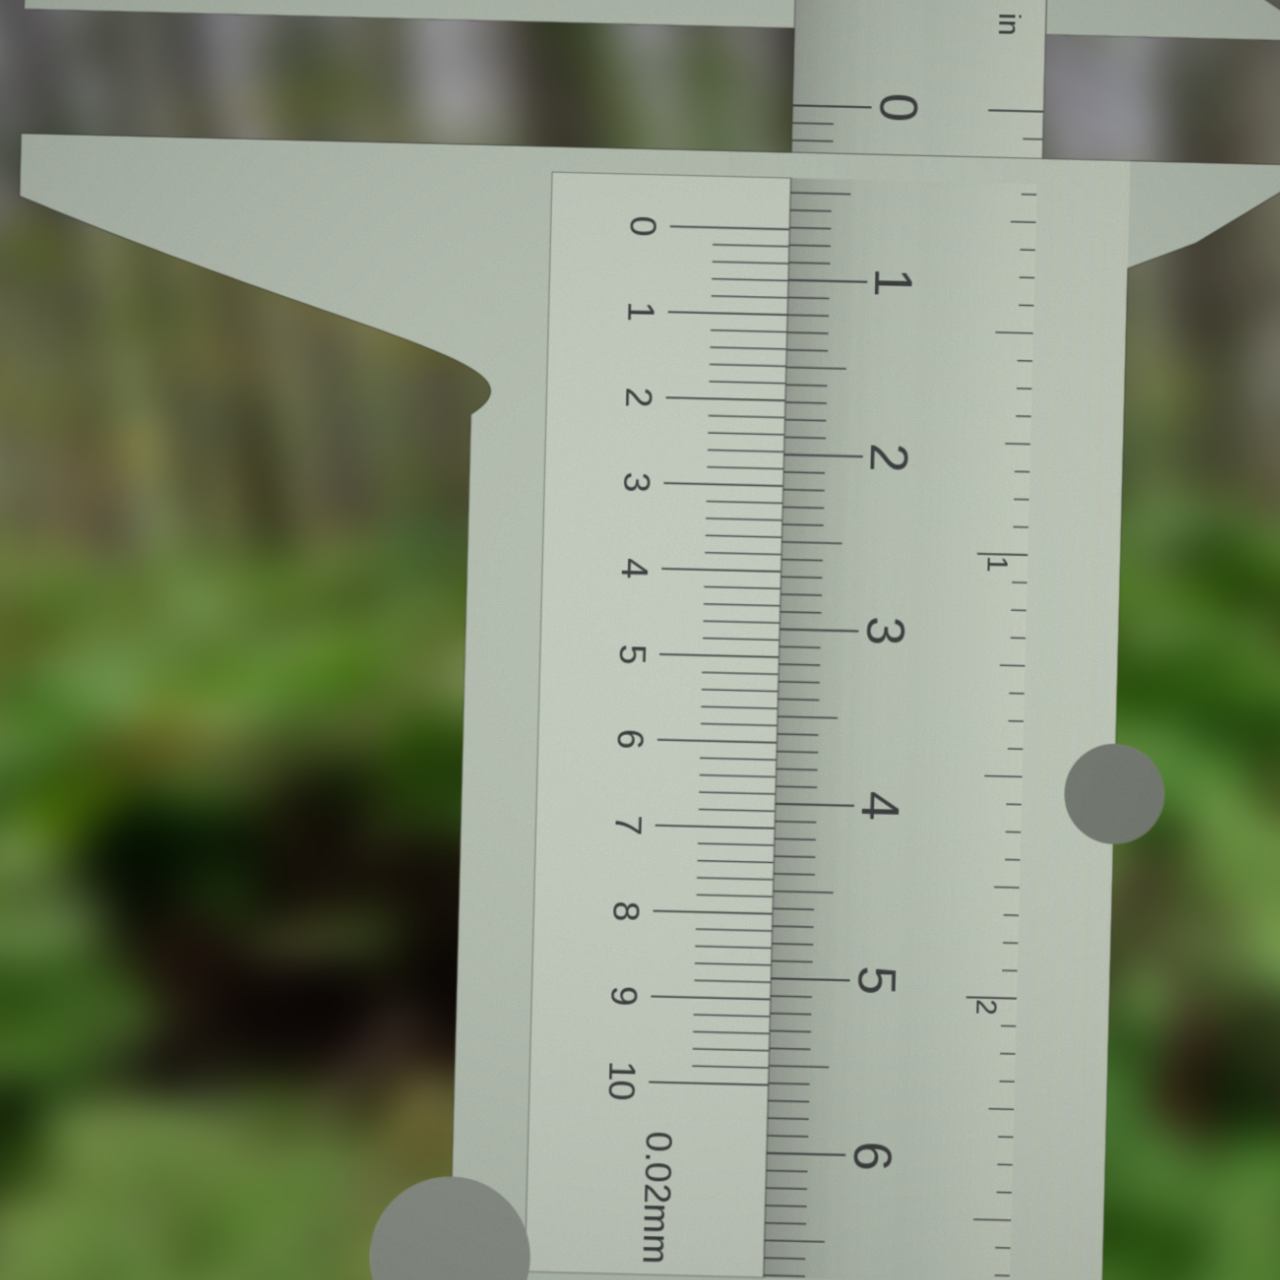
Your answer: 7.1,mm
